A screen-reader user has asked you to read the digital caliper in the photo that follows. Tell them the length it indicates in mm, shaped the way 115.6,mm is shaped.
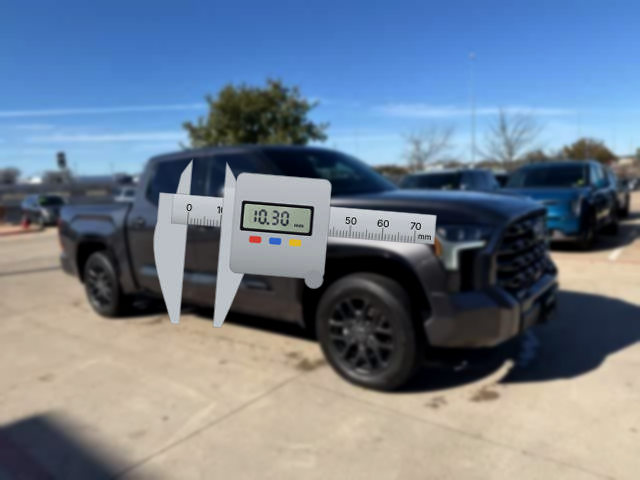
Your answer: 10.30,mm
